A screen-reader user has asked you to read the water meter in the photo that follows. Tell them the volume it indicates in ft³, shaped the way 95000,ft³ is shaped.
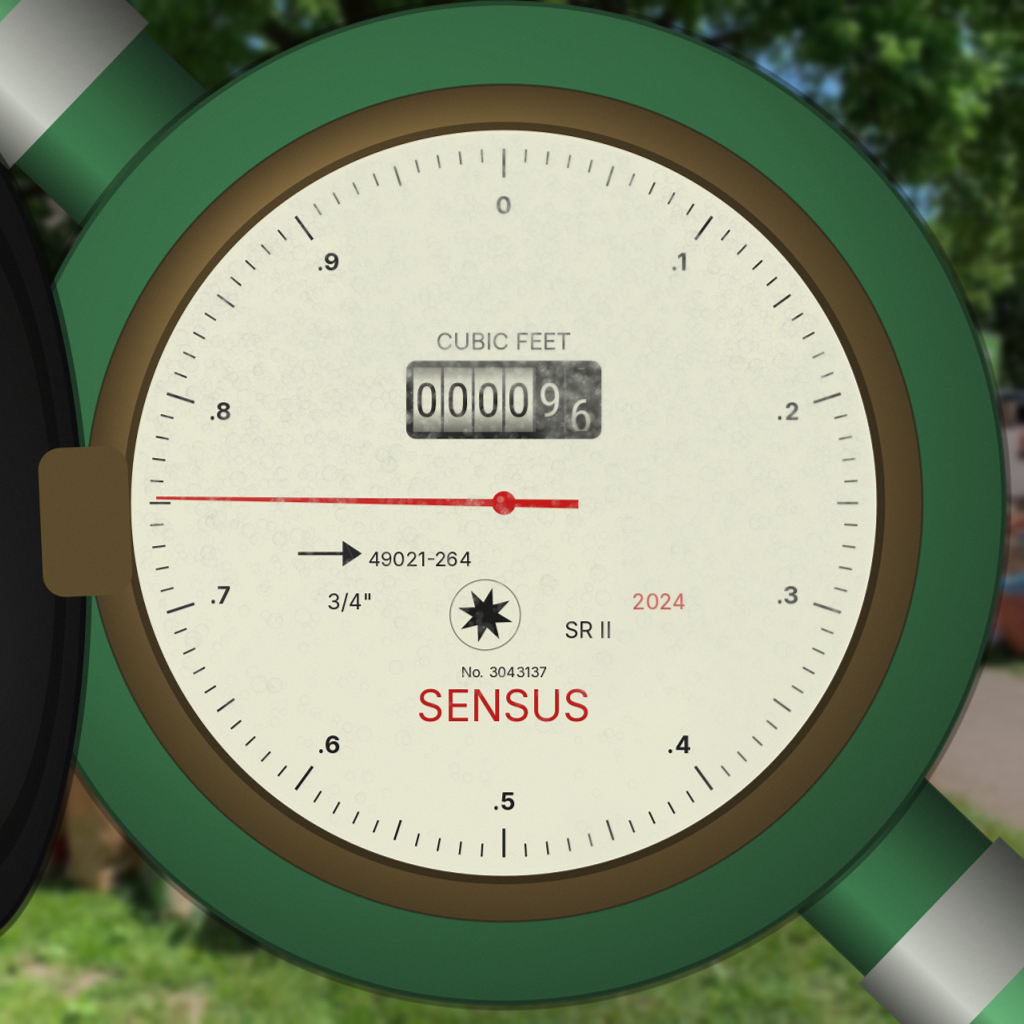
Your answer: 95.75,ft³
